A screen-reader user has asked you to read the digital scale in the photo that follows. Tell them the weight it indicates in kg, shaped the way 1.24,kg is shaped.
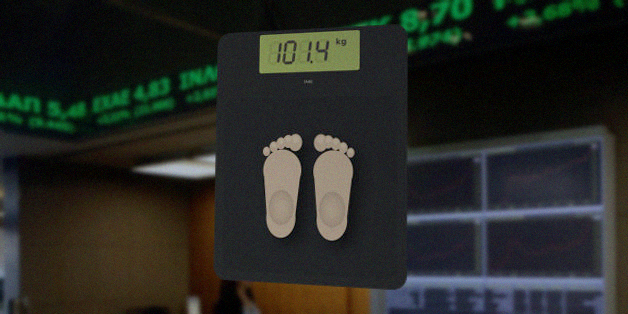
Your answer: 101.4,kg
